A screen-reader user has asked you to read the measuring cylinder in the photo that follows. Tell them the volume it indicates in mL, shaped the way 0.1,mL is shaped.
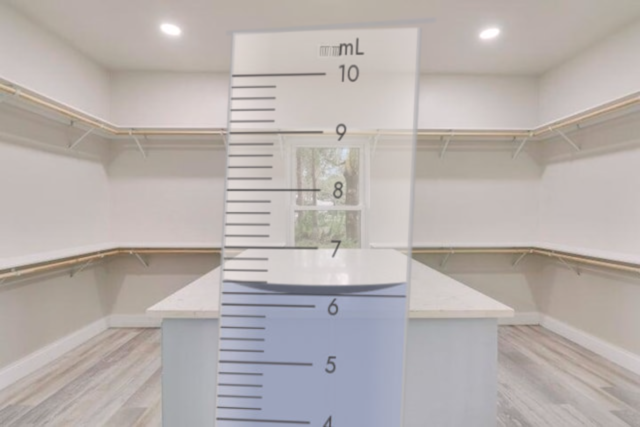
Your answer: 6.2,mL
